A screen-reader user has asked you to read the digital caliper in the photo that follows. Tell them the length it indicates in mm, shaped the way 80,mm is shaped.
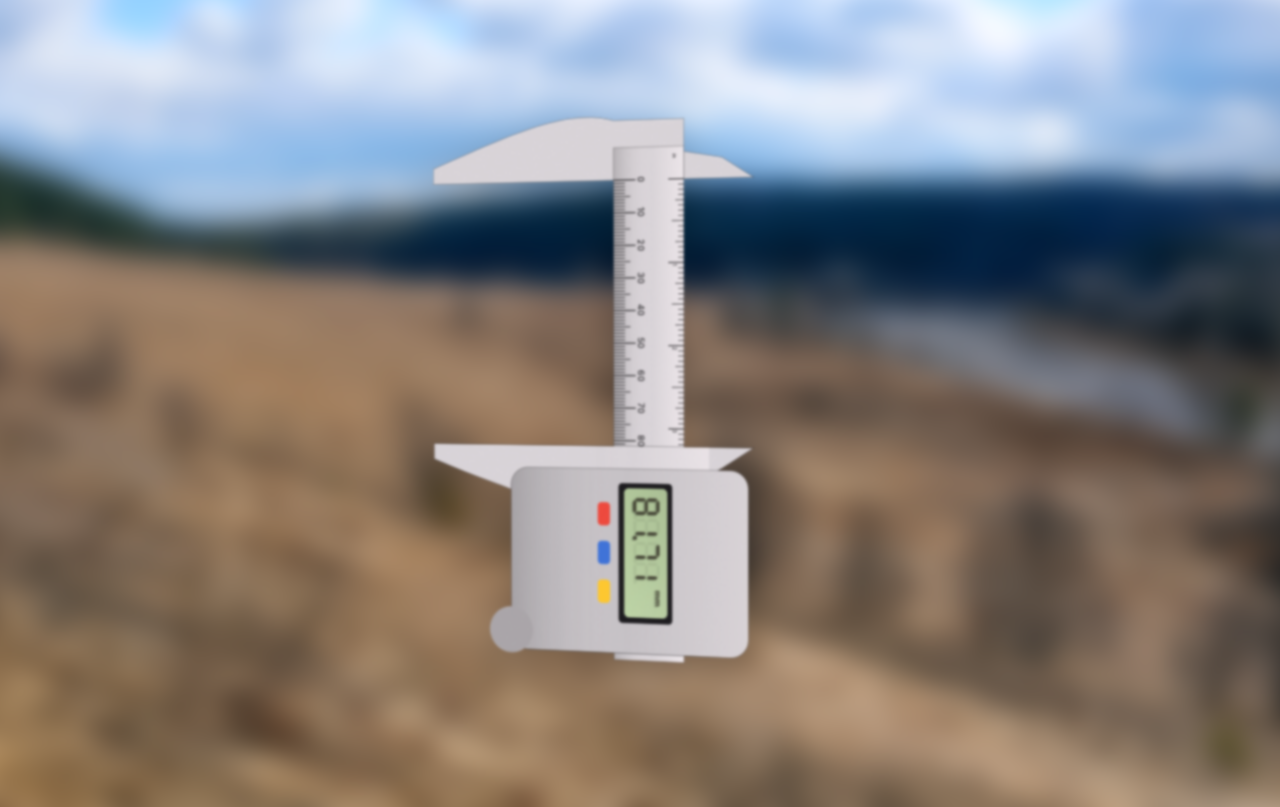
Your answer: 81.71,mm
